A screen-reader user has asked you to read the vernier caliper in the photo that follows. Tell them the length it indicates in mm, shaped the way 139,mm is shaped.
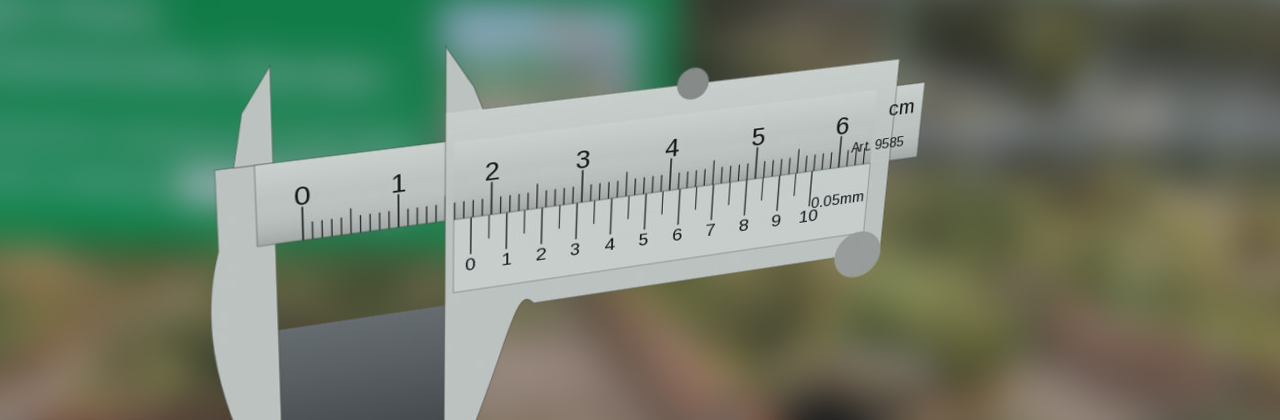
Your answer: 17.8,mm
